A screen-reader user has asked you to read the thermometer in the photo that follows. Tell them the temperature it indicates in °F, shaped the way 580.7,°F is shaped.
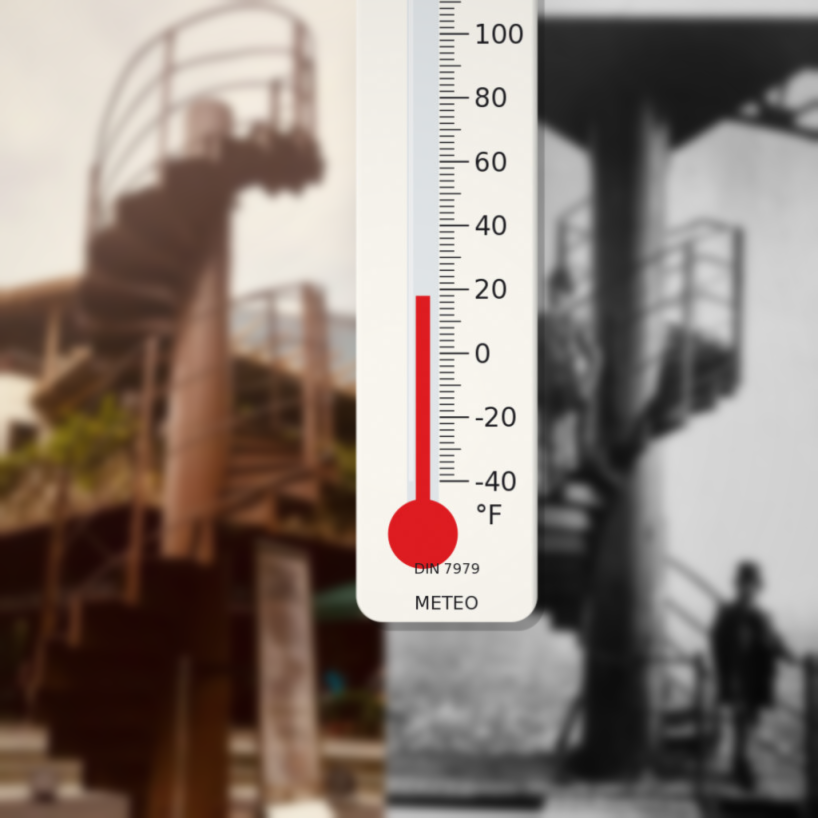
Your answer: 18,°F
